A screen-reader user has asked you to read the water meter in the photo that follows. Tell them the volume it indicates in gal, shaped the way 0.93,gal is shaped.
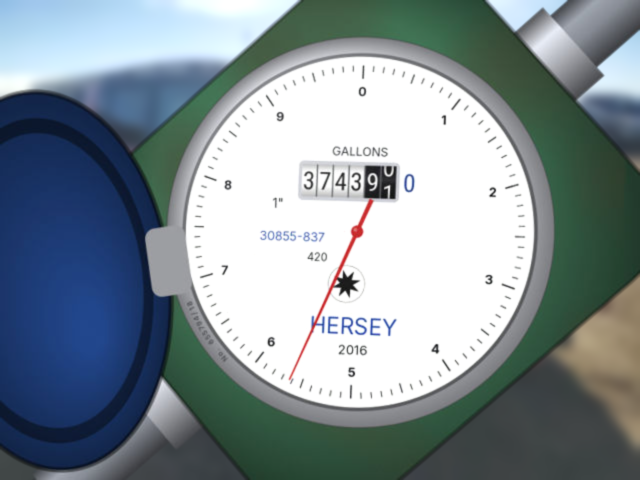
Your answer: 3743905.6,gal
